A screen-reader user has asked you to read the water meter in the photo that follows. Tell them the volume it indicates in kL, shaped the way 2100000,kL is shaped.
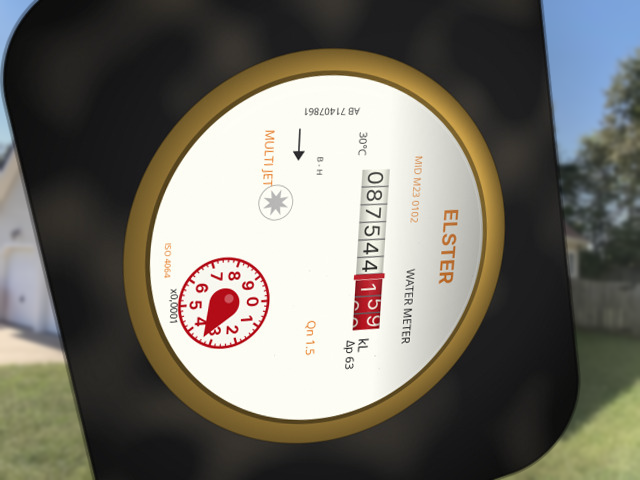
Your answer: 87544.1593,kL
